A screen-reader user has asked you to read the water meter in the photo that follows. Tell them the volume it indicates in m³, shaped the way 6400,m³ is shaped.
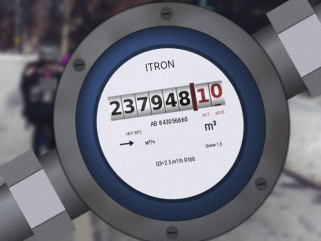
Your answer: 237948.10,m³
